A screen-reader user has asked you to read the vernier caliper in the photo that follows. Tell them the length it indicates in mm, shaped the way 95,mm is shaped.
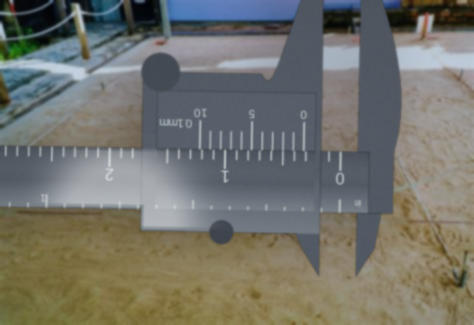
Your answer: 3.2,mm
